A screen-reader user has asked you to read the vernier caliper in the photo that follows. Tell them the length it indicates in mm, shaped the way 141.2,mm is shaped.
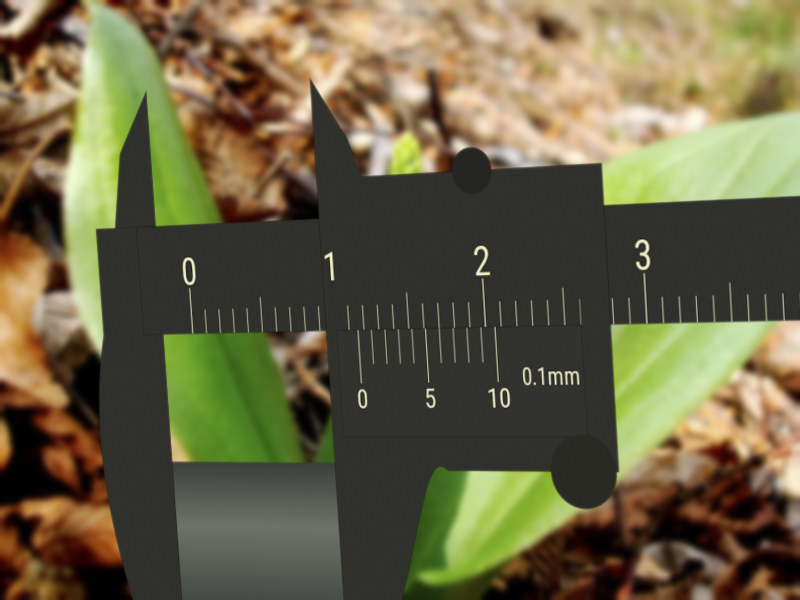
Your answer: 11.6,mm
